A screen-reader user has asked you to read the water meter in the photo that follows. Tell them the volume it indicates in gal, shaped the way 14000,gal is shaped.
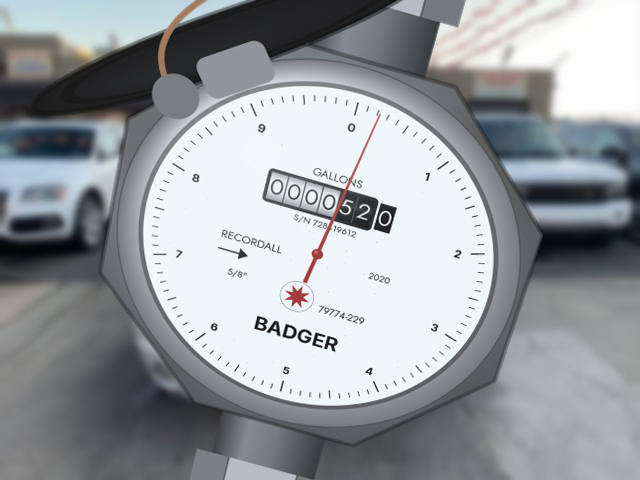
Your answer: 520.2,gal
